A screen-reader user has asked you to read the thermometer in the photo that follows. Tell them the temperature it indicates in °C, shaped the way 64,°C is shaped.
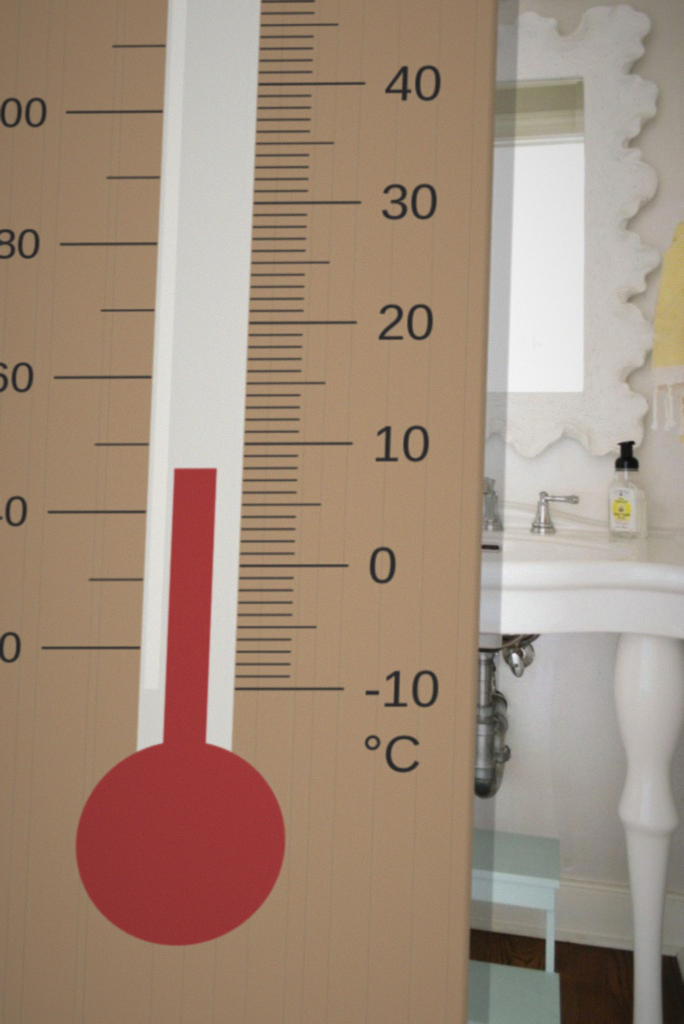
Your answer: 8,°C
